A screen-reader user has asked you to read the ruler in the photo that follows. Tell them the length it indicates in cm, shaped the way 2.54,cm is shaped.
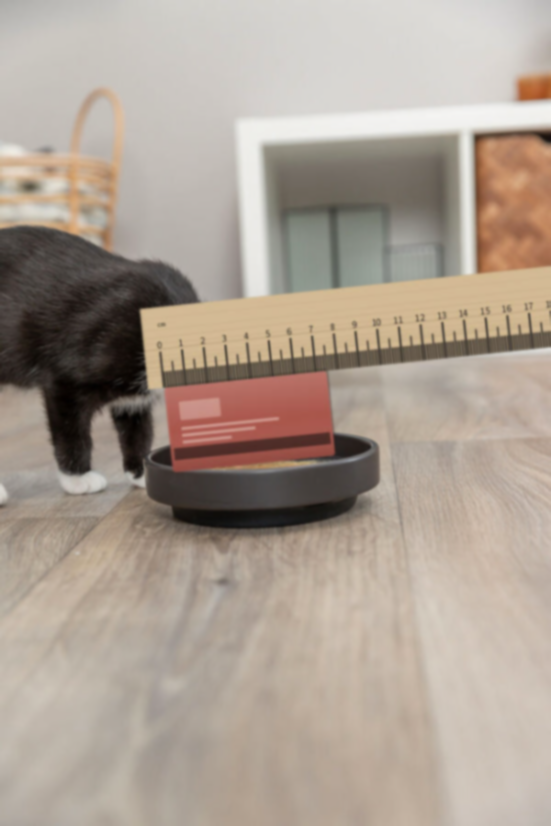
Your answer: 7.5,cm
